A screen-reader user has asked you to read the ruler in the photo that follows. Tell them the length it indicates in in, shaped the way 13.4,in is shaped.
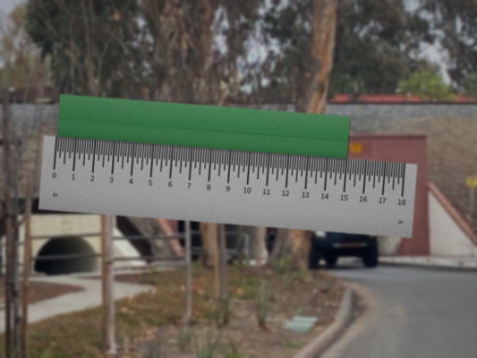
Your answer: 15,in
